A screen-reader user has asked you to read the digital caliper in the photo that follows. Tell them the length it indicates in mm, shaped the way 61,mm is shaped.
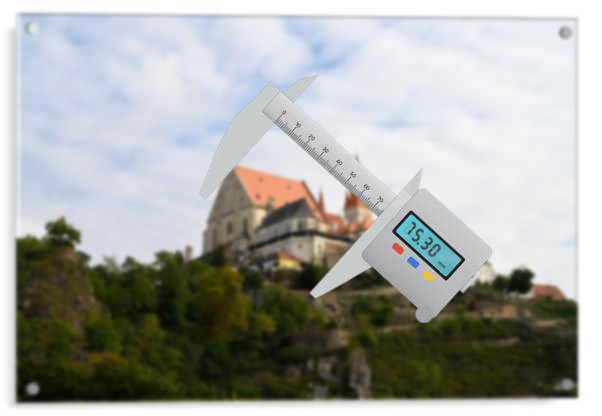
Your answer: 75.30,mm
